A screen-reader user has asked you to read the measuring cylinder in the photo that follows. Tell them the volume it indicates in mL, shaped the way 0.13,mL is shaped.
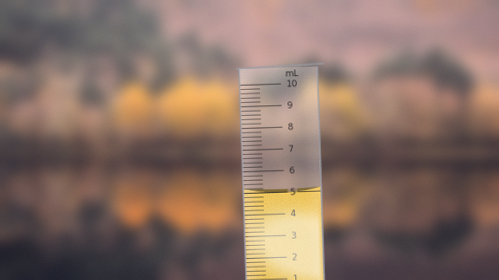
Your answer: 5,mL
